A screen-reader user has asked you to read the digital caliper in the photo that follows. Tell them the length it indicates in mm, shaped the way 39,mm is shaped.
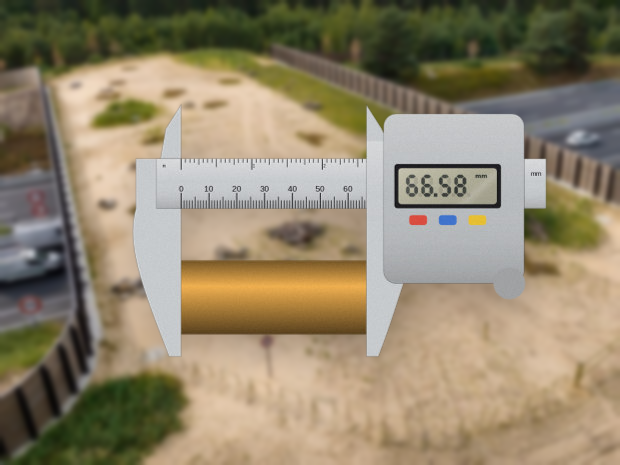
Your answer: 66.58,mm
